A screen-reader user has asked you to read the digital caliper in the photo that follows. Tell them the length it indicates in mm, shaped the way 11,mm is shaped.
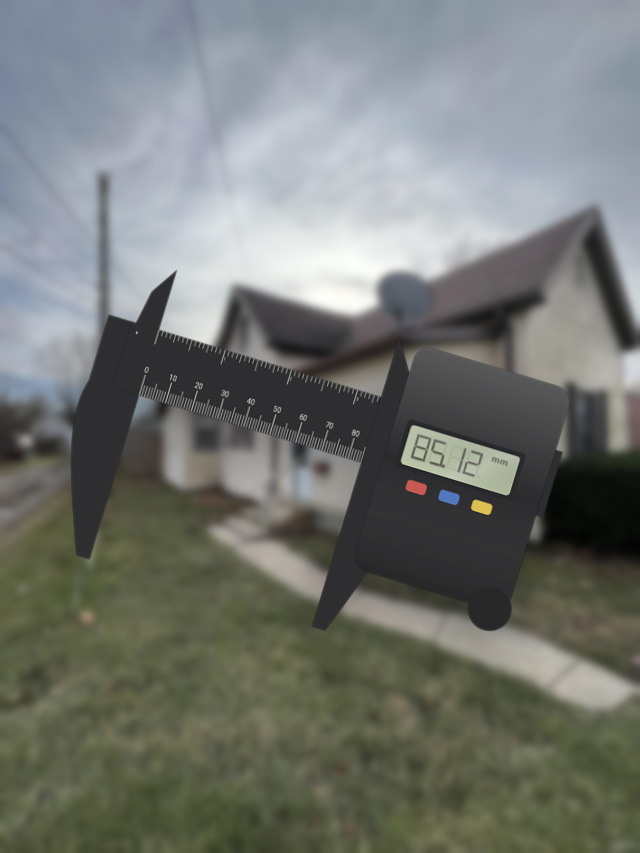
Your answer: 85.12,mm
